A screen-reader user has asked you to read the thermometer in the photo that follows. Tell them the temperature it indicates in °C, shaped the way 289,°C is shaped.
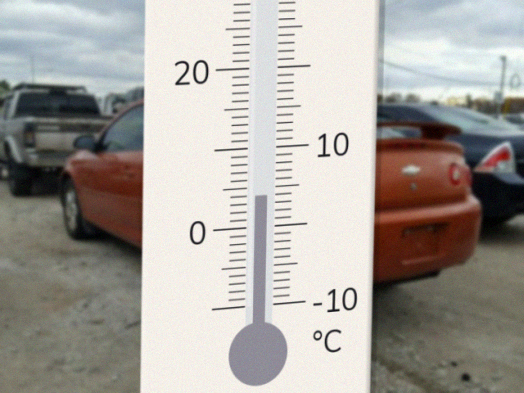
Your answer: 4,°C
